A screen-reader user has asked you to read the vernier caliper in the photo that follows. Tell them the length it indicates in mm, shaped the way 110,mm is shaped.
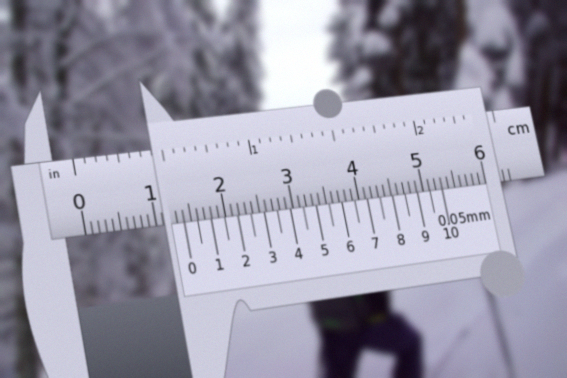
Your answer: 14.0,mm
